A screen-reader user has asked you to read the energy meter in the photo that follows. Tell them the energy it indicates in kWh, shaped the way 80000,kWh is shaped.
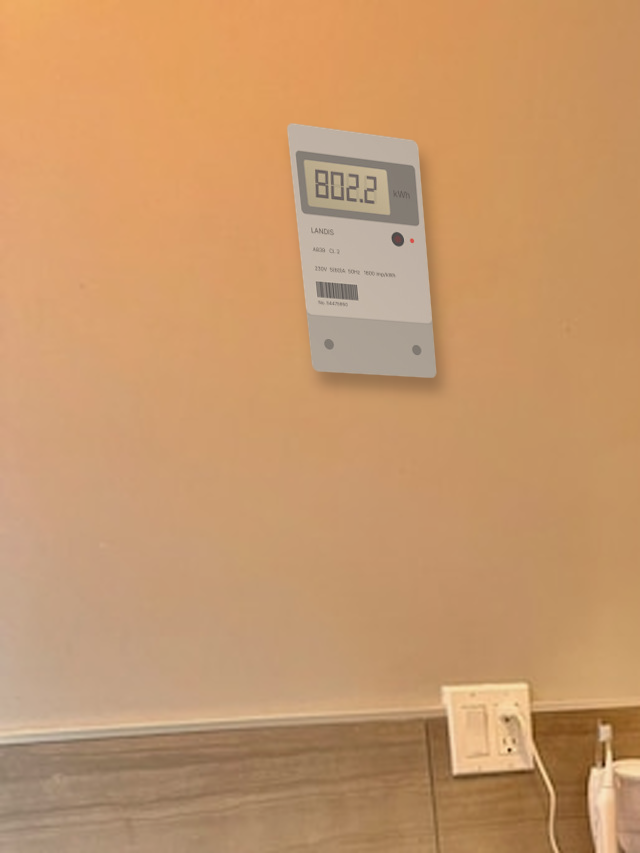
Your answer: 802.2,kWh
